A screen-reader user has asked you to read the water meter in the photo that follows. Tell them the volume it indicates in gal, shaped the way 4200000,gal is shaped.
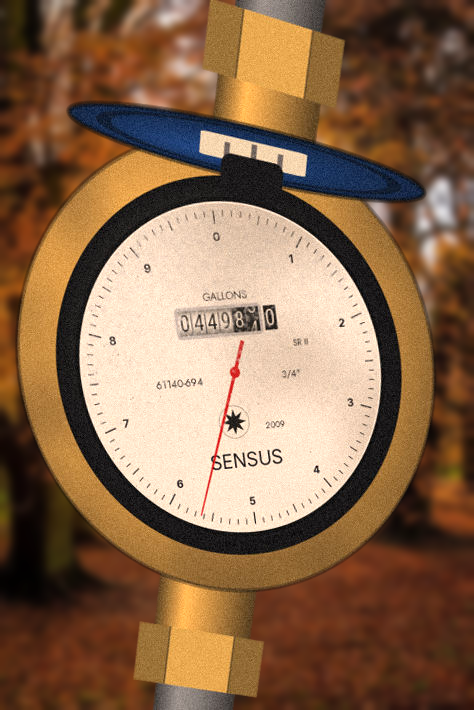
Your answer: 449835.6,gal
